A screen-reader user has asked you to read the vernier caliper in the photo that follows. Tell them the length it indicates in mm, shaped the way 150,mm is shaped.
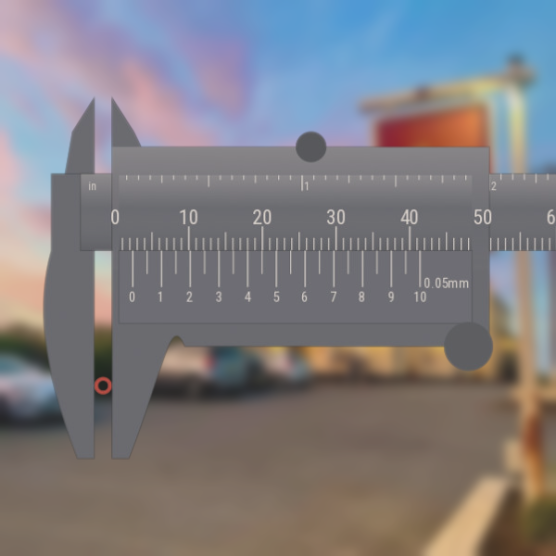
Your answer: 2.4,mm
